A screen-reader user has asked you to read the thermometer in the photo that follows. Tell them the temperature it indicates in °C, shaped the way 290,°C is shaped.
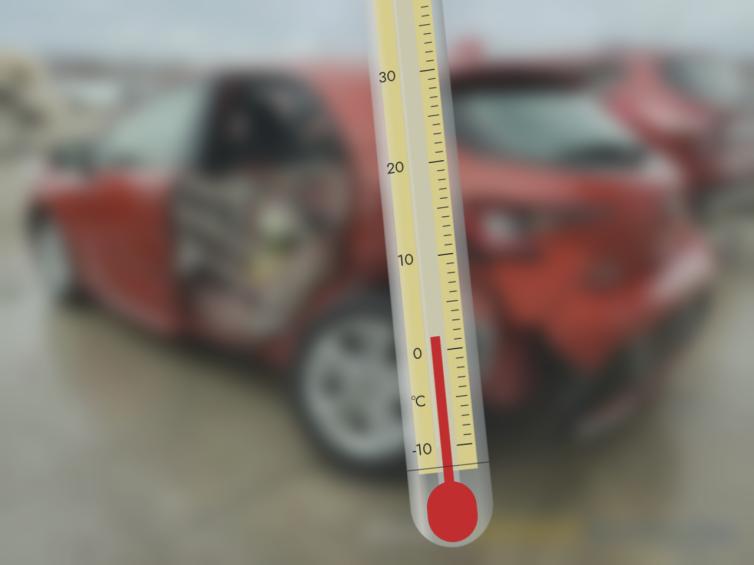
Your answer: 1.5,°C
